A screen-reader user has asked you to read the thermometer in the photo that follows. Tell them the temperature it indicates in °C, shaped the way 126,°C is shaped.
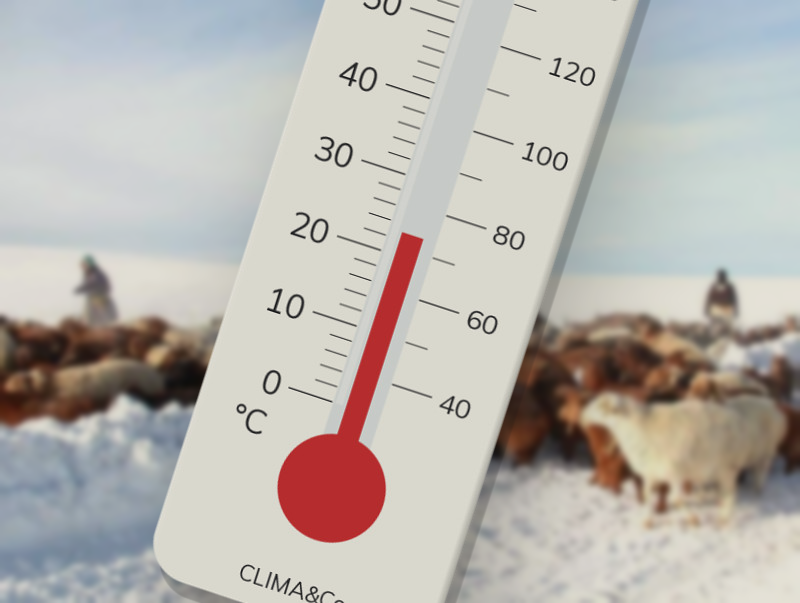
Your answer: 23,°C
